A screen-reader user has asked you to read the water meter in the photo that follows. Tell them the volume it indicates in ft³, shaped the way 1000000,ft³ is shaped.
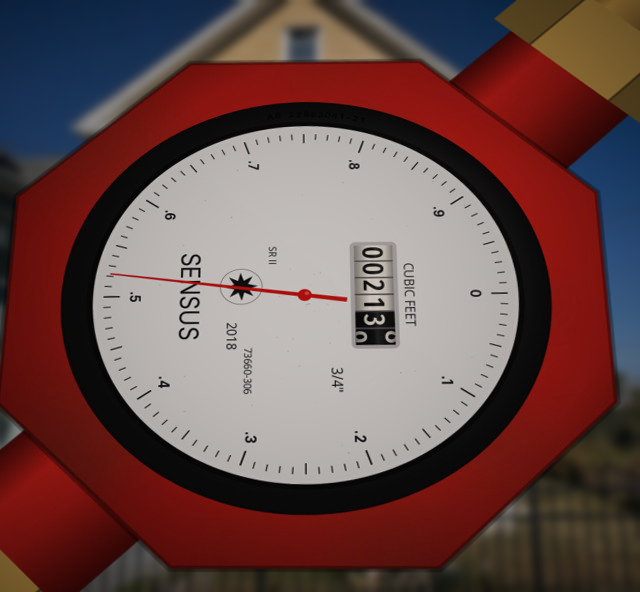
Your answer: 2138.52,ft³
